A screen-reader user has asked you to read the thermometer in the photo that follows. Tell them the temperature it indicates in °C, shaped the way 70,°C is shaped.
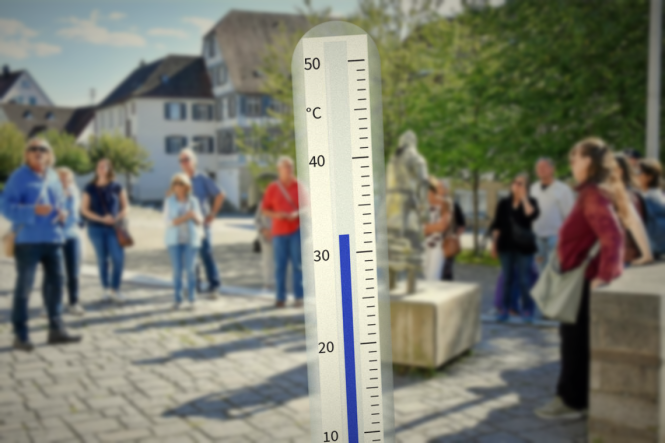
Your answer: 32,°C
